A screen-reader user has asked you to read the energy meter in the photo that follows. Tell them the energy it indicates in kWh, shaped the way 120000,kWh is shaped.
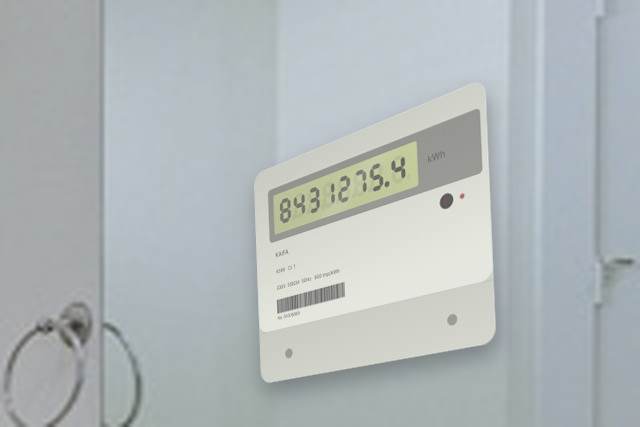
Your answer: 8431275.4,kWh
